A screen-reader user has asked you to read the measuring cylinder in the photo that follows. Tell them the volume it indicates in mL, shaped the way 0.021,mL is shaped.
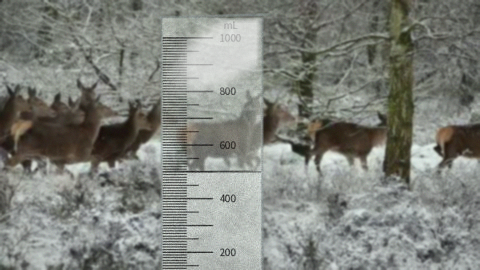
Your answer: 500,mL
